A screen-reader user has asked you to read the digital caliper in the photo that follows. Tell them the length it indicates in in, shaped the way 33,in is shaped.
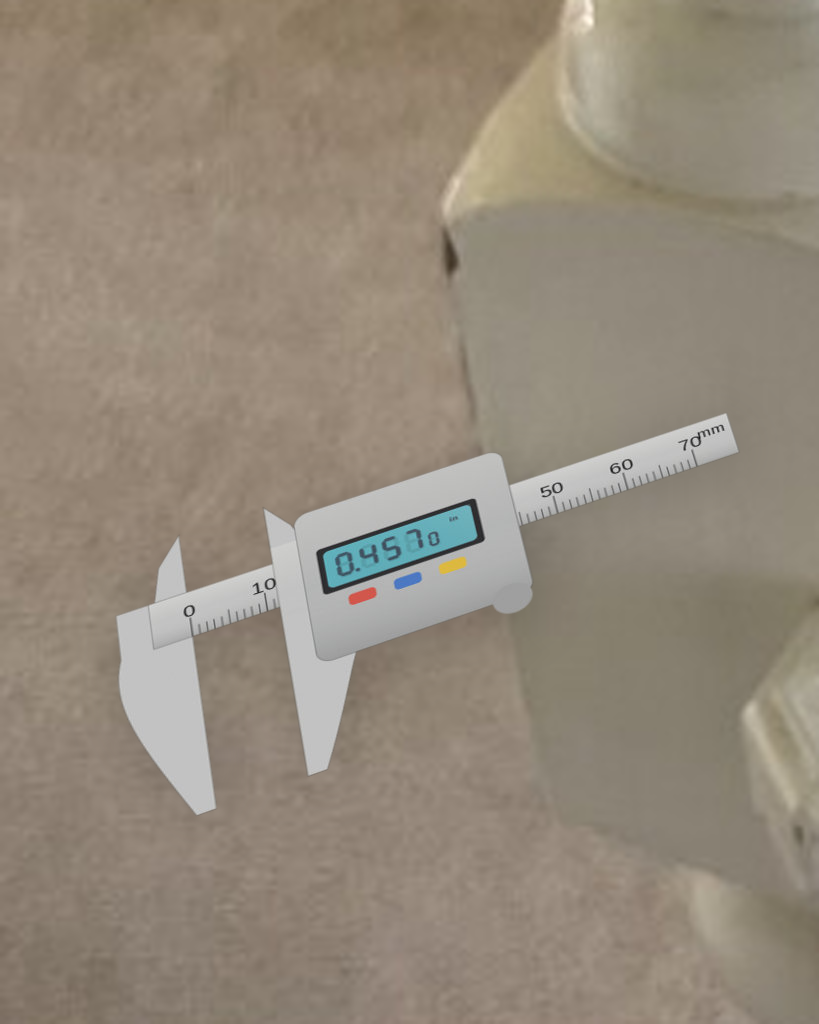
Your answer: 0.4570,in
